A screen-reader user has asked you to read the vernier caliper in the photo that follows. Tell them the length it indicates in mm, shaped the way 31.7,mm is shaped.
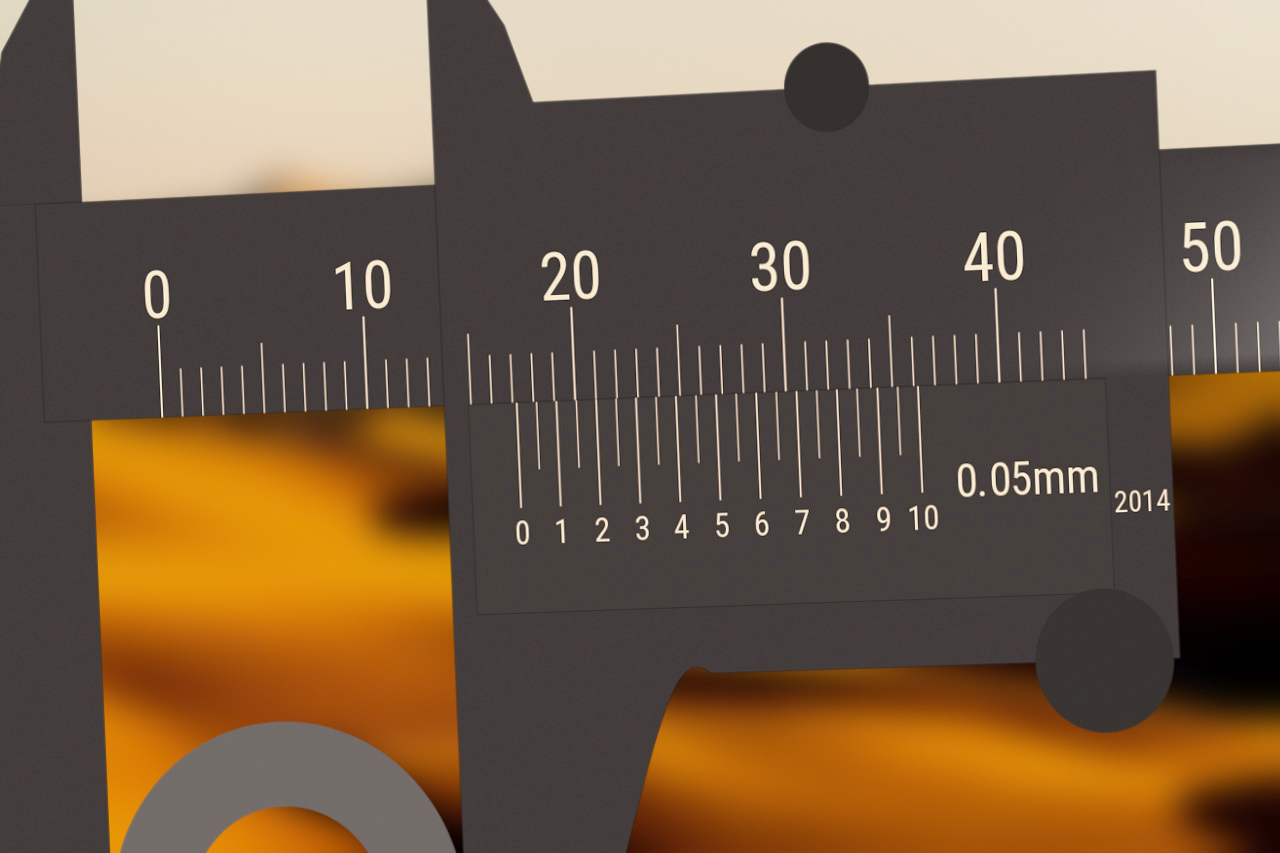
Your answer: 17.2,mm
